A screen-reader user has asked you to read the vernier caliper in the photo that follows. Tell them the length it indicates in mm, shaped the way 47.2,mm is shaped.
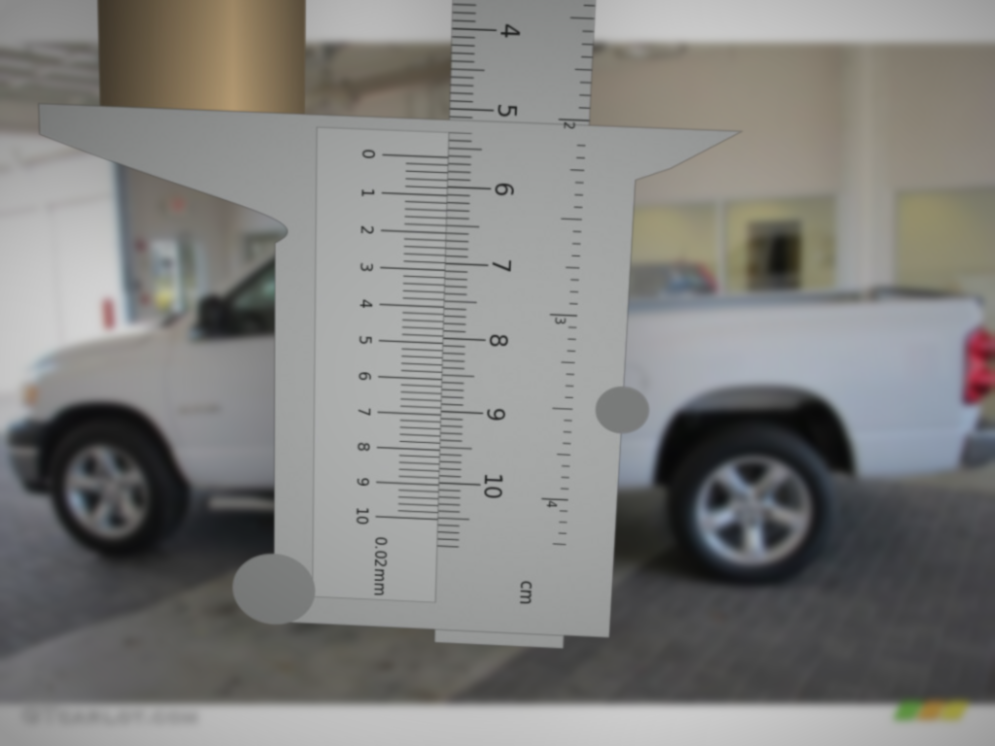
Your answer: 56.2,mm
